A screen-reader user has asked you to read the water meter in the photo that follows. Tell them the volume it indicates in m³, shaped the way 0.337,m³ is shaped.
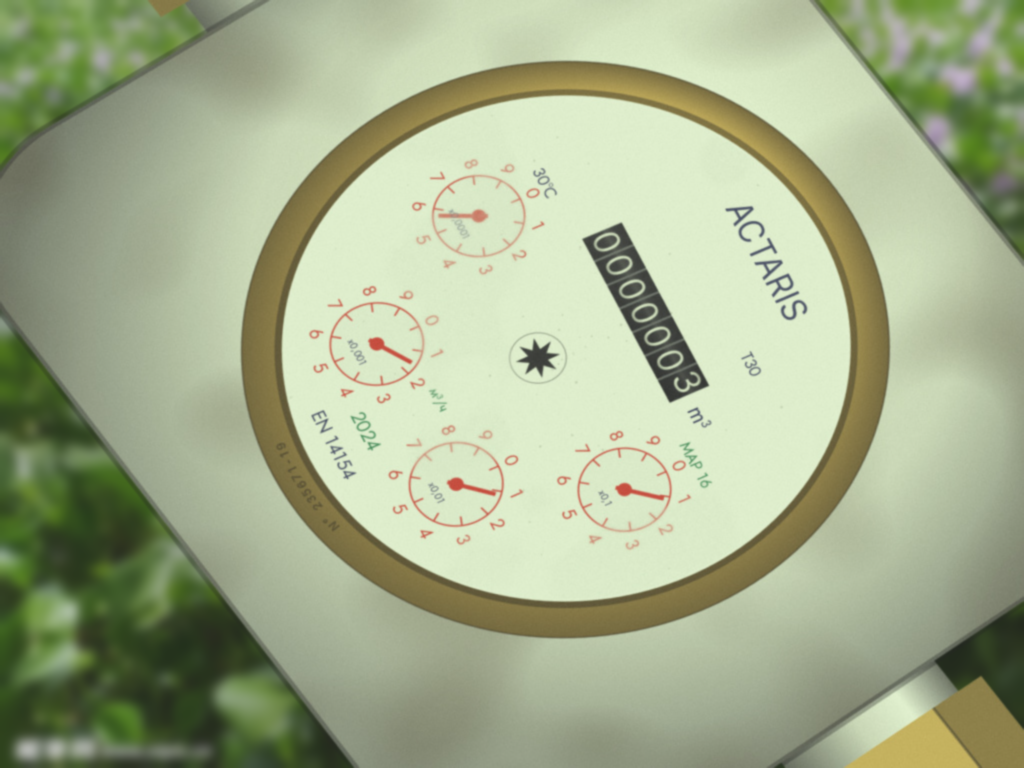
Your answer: 3.1115,m³
